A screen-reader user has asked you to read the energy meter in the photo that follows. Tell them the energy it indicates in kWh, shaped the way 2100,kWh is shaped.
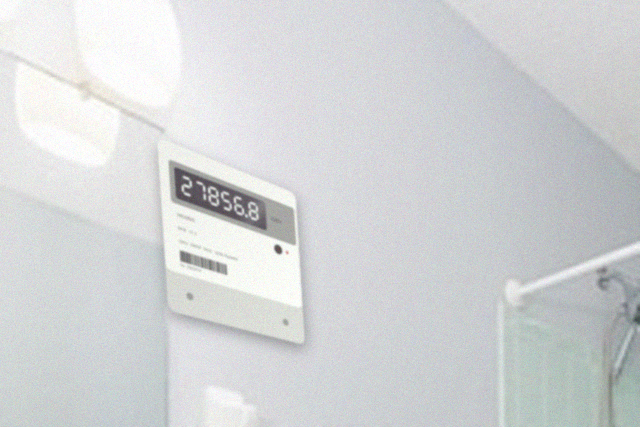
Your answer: 27856.8,kWh
